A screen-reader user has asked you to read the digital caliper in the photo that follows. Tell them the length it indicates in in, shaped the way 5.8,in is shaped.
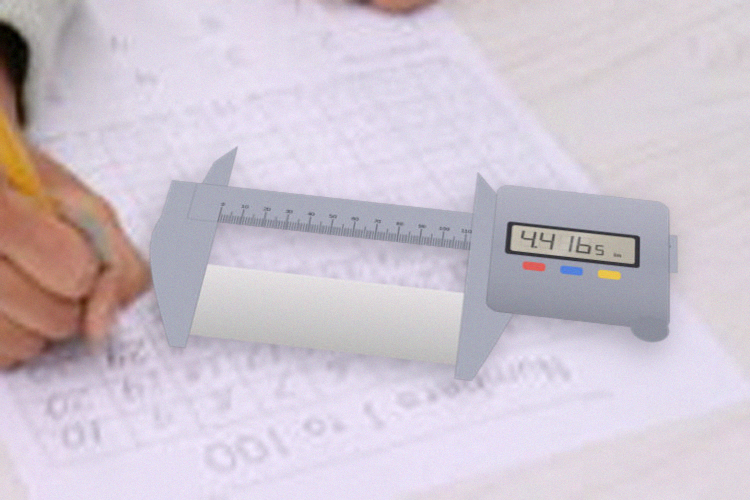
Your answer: 4.4165,in
